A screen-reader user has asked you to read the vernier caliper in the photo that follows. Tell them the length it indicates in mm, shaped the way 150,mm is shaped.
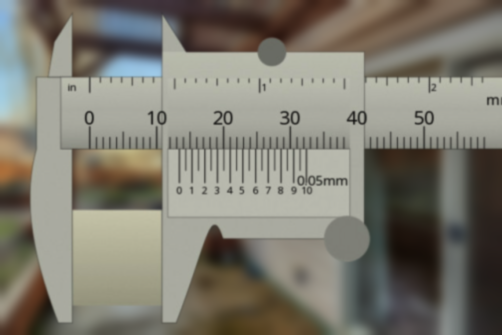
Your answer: 13.4,mm
